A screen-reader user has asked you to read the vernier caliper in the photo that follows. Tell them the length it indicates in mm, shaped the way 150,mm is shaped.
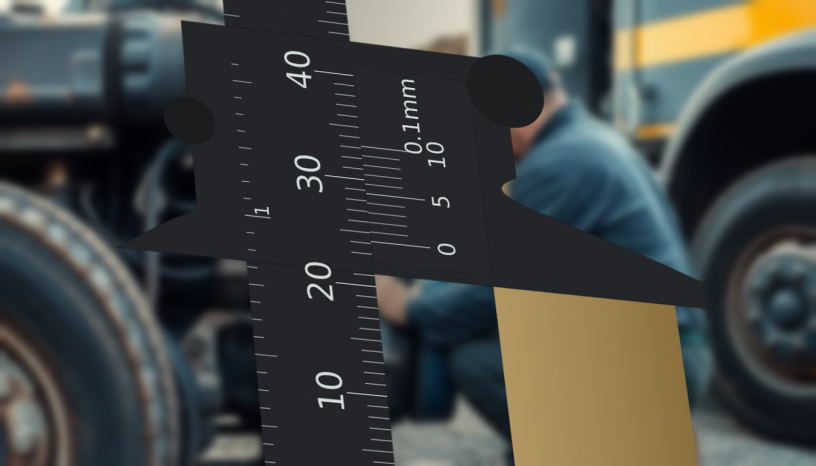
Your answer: 24.2,mm
